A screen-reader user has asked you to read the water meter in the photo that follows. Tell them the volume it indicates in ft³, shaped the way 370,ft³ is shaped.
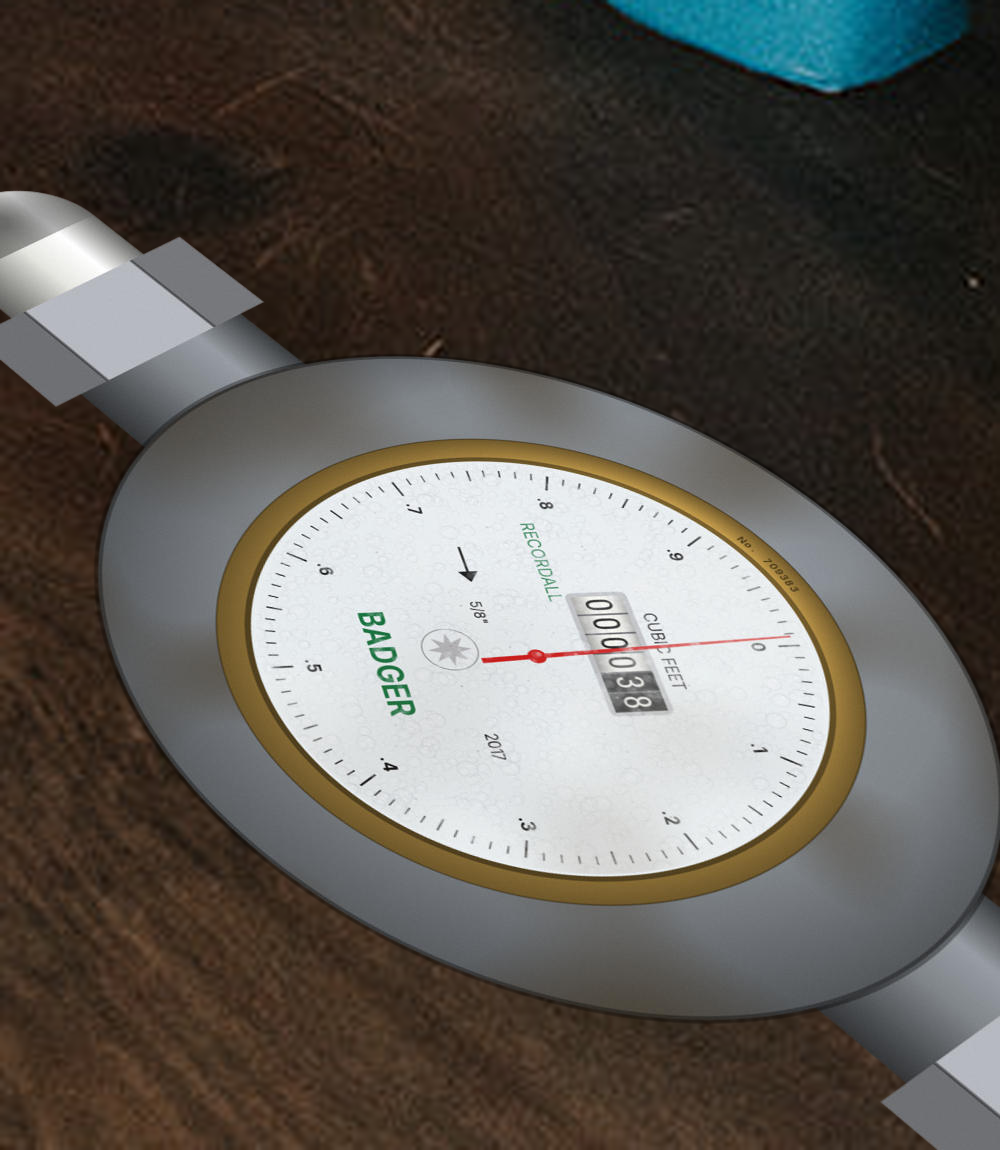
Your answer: 37.99,ft³
